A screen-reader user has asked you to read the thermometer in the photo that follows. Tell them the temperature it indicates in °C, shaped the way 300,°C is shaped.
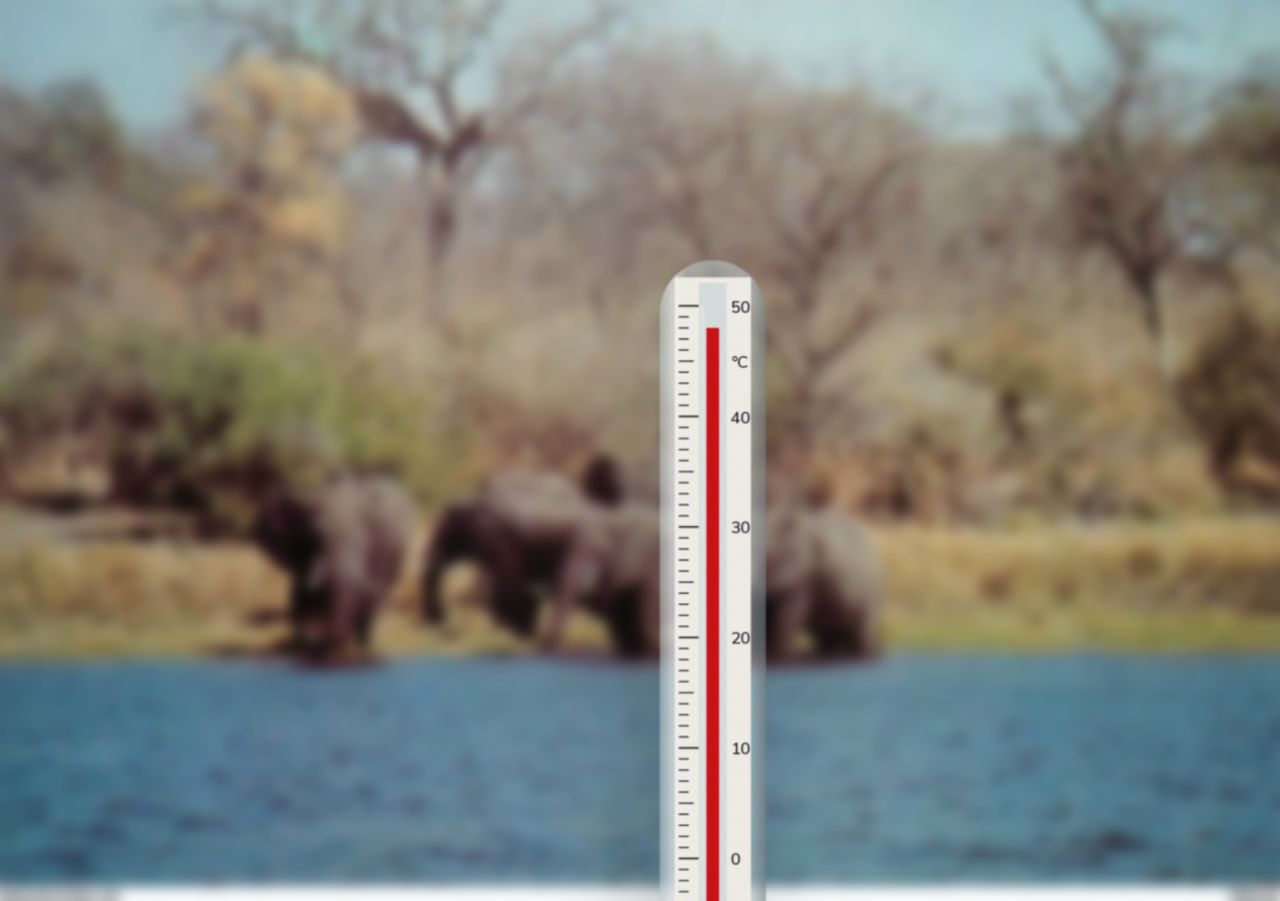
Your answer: 48,°C
